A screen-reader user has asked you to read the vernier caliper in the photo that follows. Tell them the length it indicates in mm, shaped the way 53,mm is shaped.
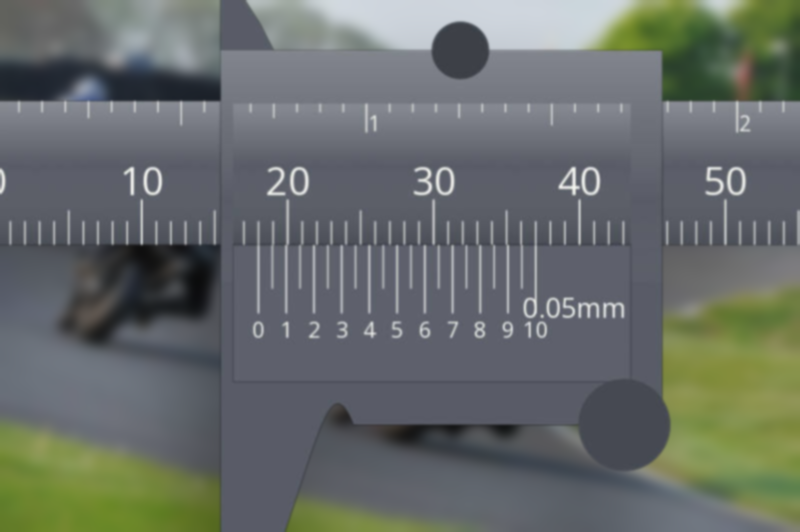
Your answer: 18.0,mm
